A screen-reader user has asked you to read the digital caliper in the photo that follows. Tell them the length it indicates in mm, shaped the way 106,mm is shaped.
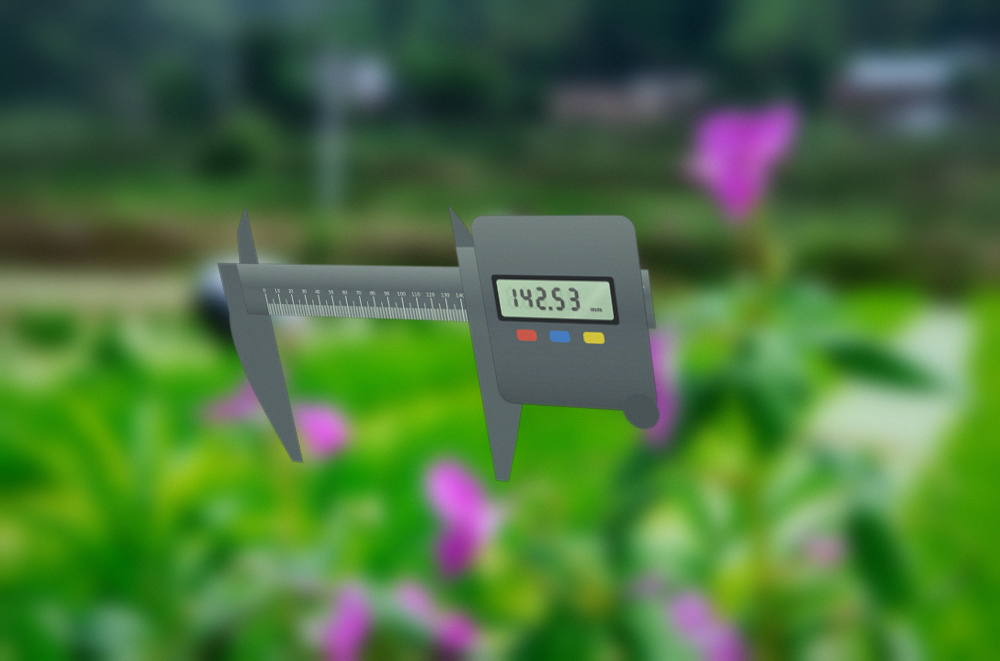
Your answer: 142.53,mm
